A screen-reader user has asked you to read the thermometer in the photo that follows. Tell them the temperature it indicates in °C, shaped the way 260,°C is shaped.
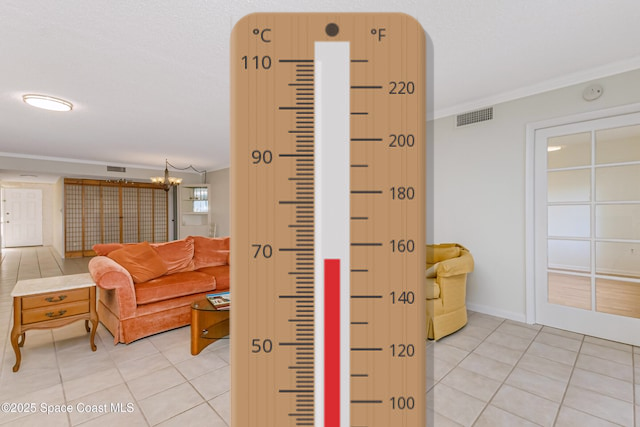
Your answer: 68,°C
